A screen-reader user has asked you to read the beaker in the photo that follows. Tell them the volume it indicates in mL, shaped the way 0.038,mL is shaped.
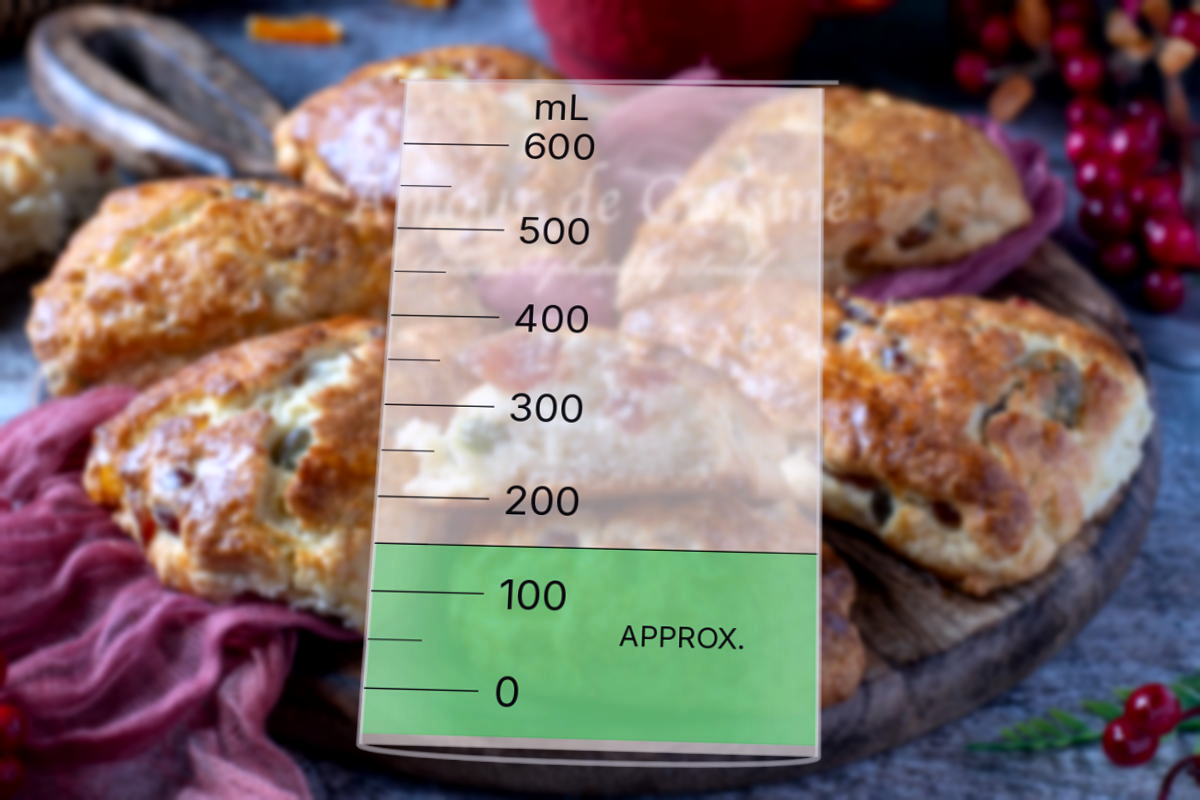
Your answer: 150,mL
